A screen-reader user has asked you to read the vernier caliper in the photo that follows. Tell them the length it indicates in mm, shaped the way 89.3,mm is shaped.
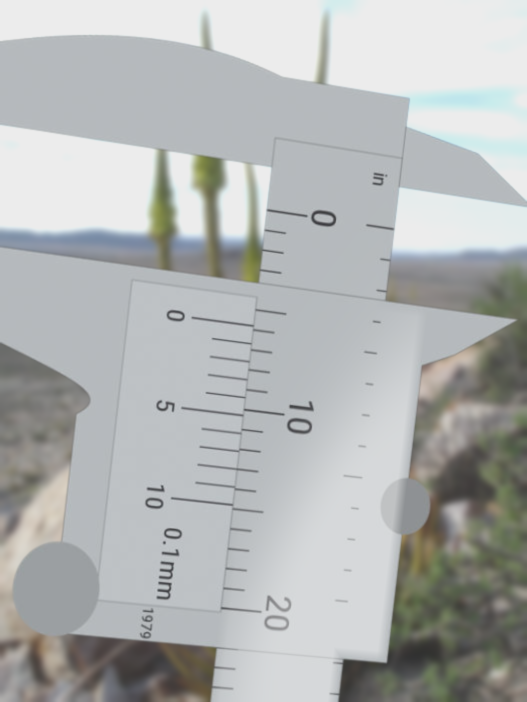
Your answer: 5.8,mm
